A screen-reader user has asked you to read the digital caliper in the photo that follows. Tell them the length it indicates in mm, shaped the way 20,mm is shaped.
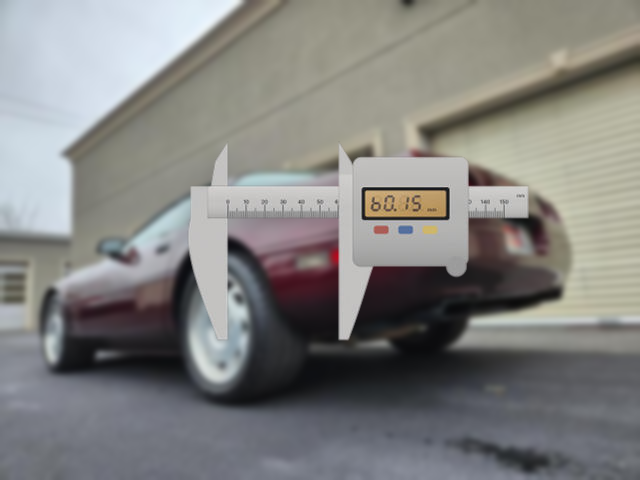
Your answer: 60.15,mm
